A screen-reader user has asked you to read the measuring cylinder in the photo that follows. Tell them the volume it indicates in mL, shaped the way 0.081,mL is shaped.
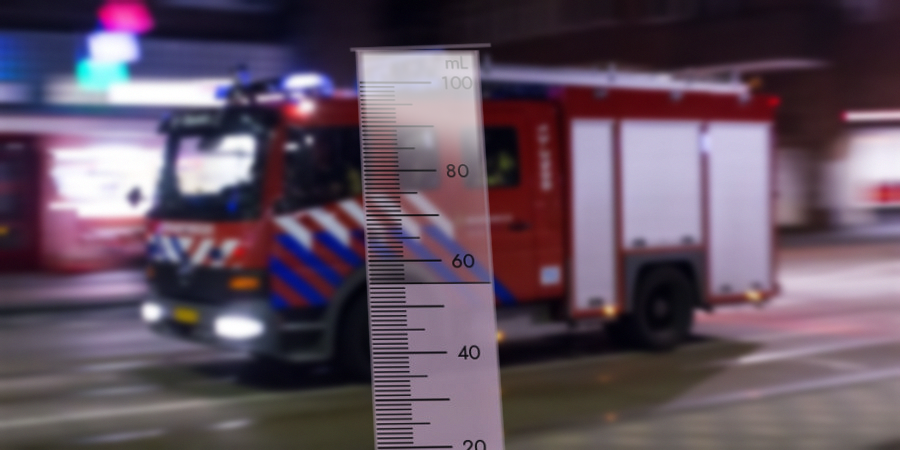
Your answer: 55,mL
